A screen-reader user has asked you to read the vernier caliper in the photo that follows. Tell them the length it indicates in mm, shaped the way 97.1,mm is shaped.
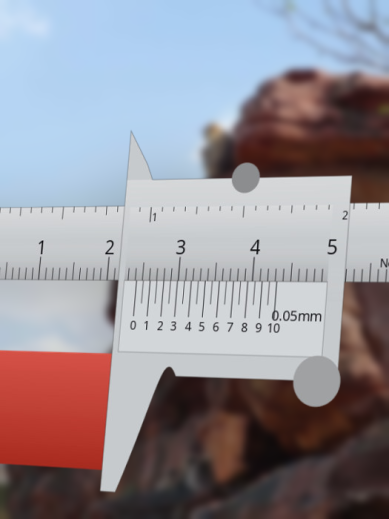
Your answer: 24.2,mm
